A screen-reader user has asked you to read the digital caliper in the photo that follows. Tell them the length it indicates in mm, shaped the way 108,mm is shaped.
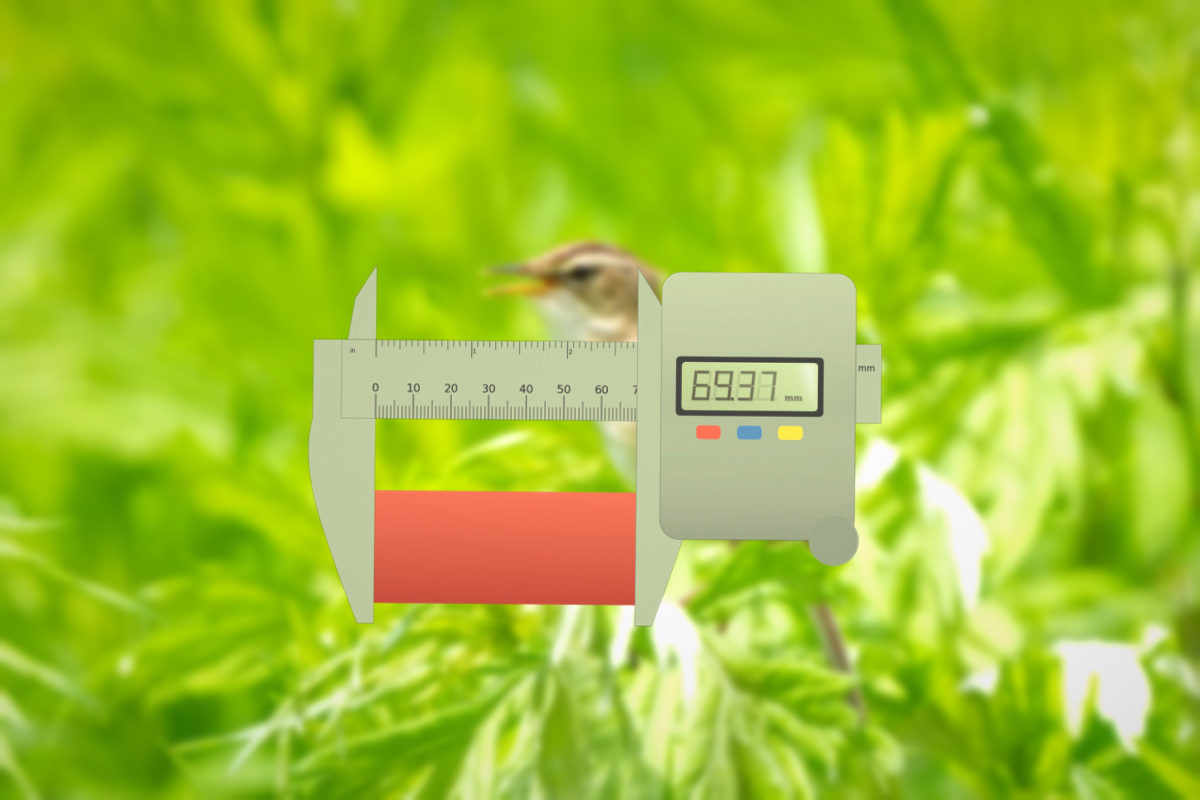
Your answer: 69.37,mm
